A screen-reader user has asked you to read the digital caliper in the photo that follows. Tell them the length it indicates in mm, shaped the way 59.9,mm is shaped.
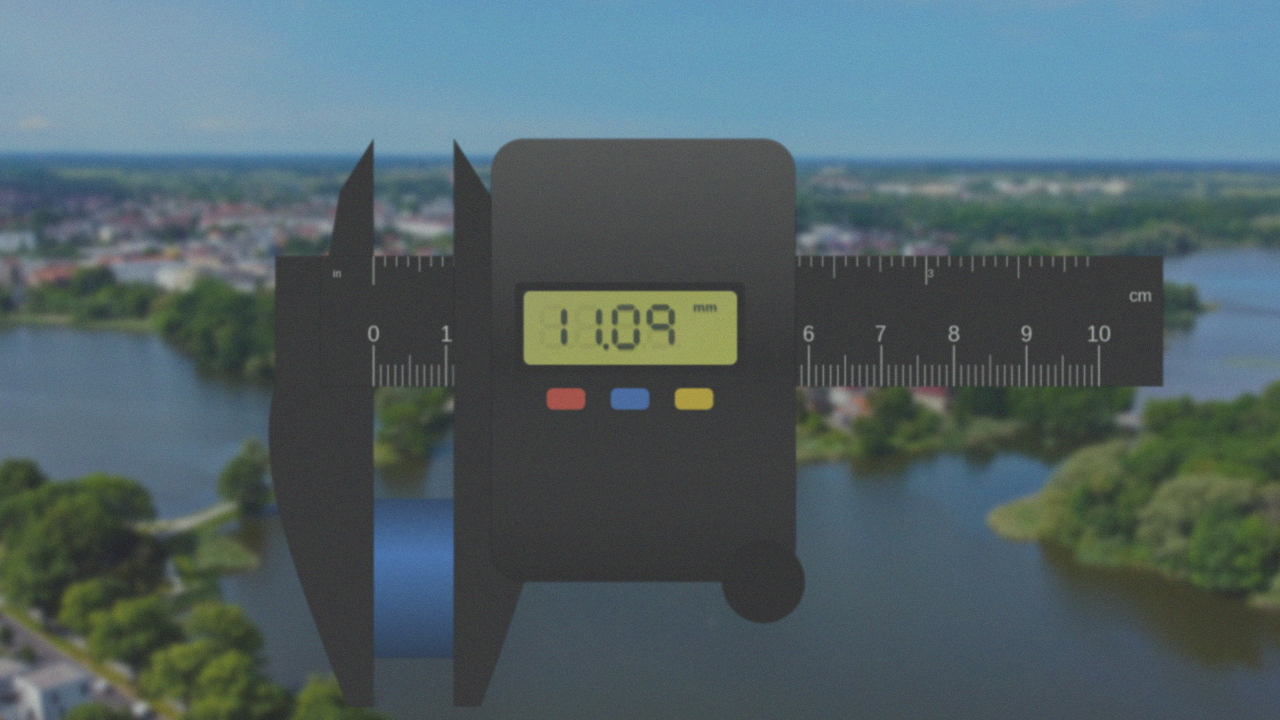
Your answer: 11.09,mm
